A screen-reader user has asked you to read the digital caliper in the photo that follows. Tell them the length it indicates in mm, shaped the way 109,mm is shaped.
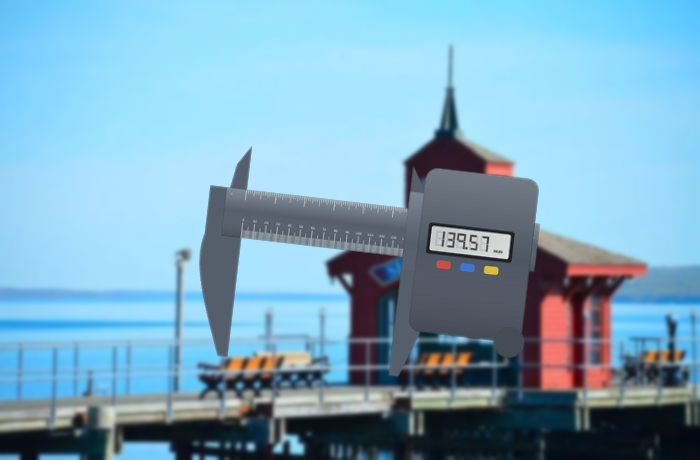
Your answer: 139.57,mm
